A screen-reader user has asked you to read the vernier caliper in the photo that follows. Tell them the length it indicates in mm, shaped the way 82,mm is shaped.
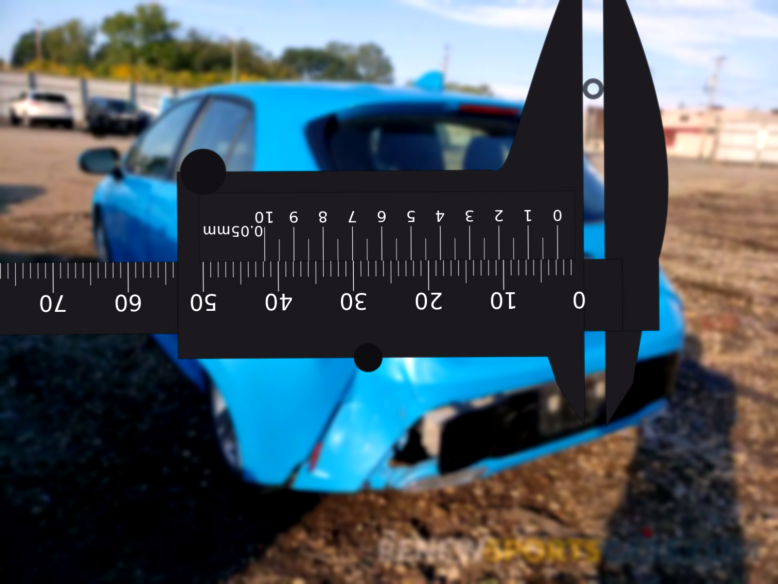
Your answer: 2.8,mm
